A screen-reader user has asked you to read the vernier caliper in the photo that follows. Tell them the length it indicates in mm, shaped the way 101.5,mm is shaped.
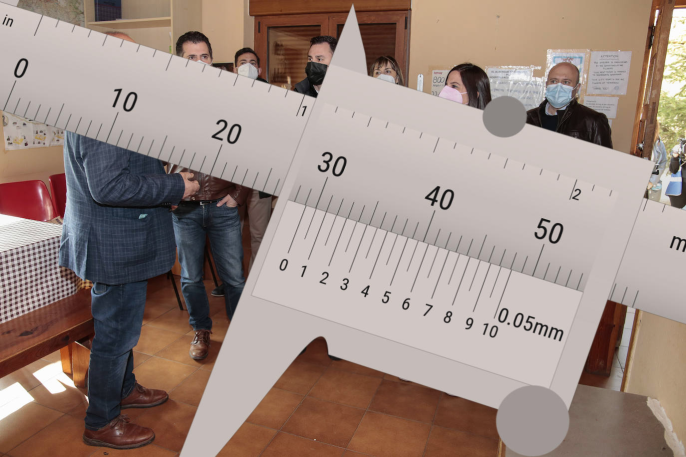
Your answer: 29.1,mm
